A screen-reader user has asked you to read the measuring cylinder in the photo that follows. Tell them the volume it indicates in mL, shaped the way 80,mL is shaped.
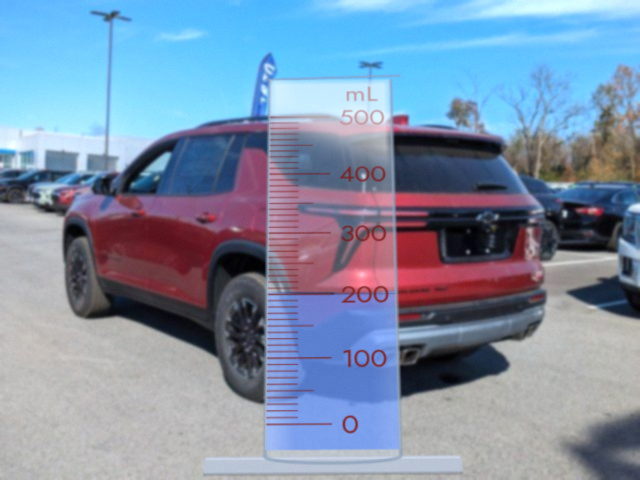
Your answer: 200,mL
